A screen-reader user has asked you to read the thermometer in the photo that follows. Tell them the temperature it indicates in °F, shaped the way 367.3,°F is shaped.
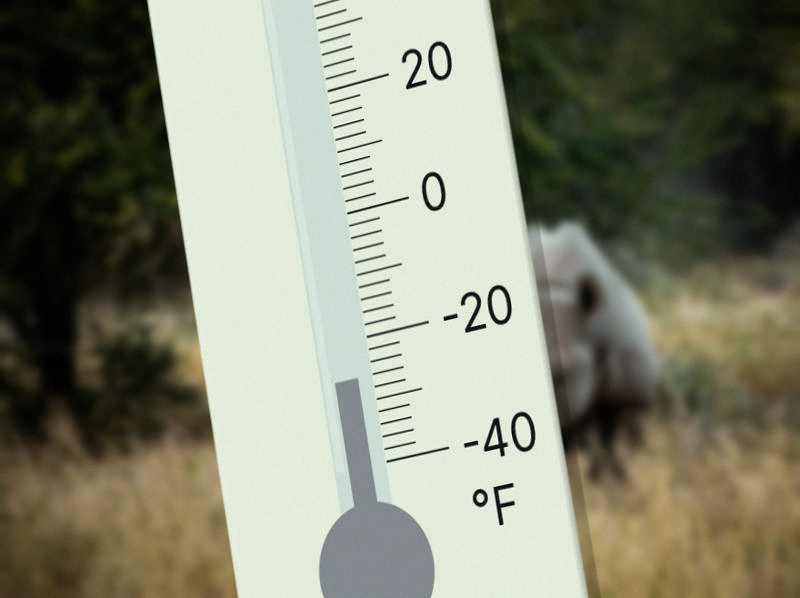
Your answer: -26,°F
